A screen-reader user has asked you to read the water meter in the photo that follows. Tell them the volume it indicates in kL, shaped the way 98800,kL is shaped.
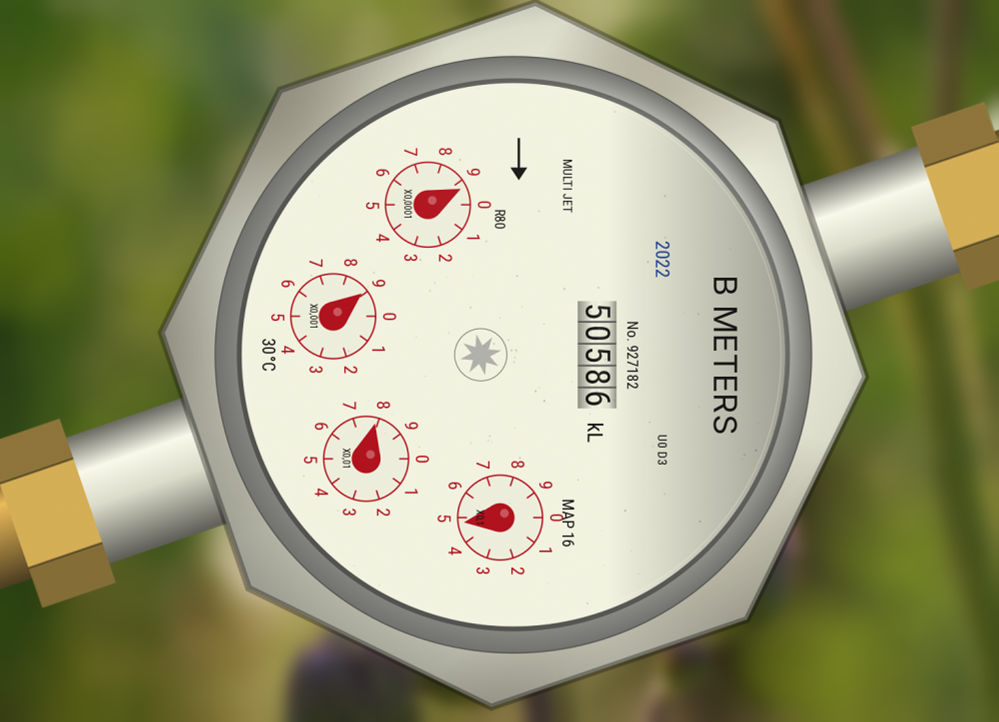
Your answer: 50586.4789,kL
